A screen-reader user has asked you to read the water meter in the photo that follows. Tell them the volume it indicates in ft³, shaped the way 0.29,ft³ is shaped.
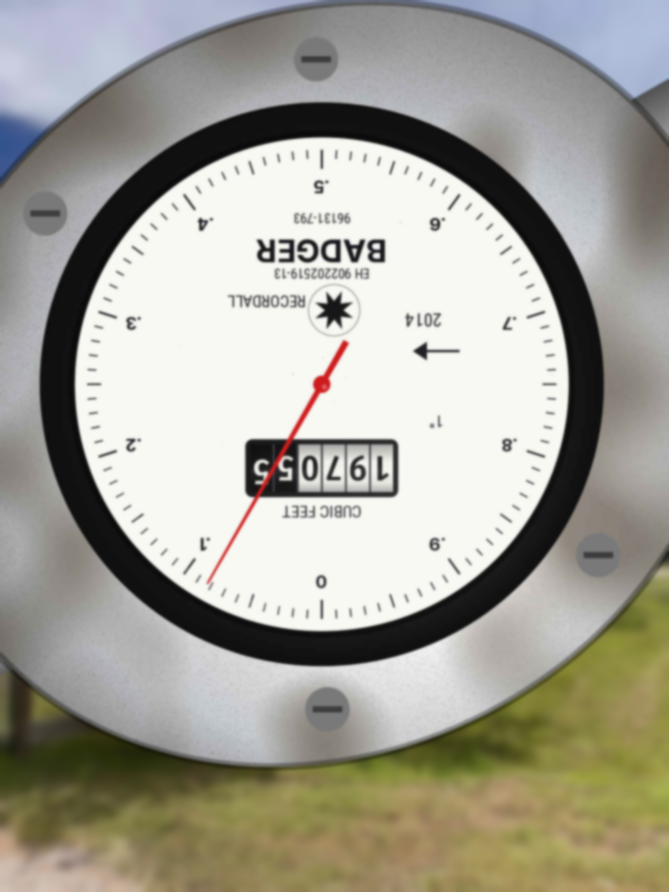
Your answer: 197055.08,ft³
